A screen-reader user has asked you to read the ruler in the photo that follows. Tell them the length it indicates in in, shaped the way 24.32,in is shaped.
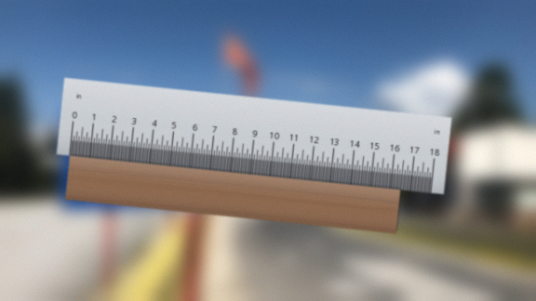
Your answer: 16.5,in
